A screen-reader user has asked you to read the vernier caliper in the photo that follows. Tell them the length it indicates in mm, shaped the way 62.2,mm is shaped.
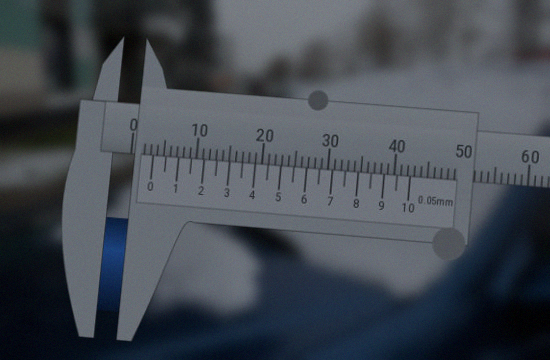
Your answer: 3.4,mm
